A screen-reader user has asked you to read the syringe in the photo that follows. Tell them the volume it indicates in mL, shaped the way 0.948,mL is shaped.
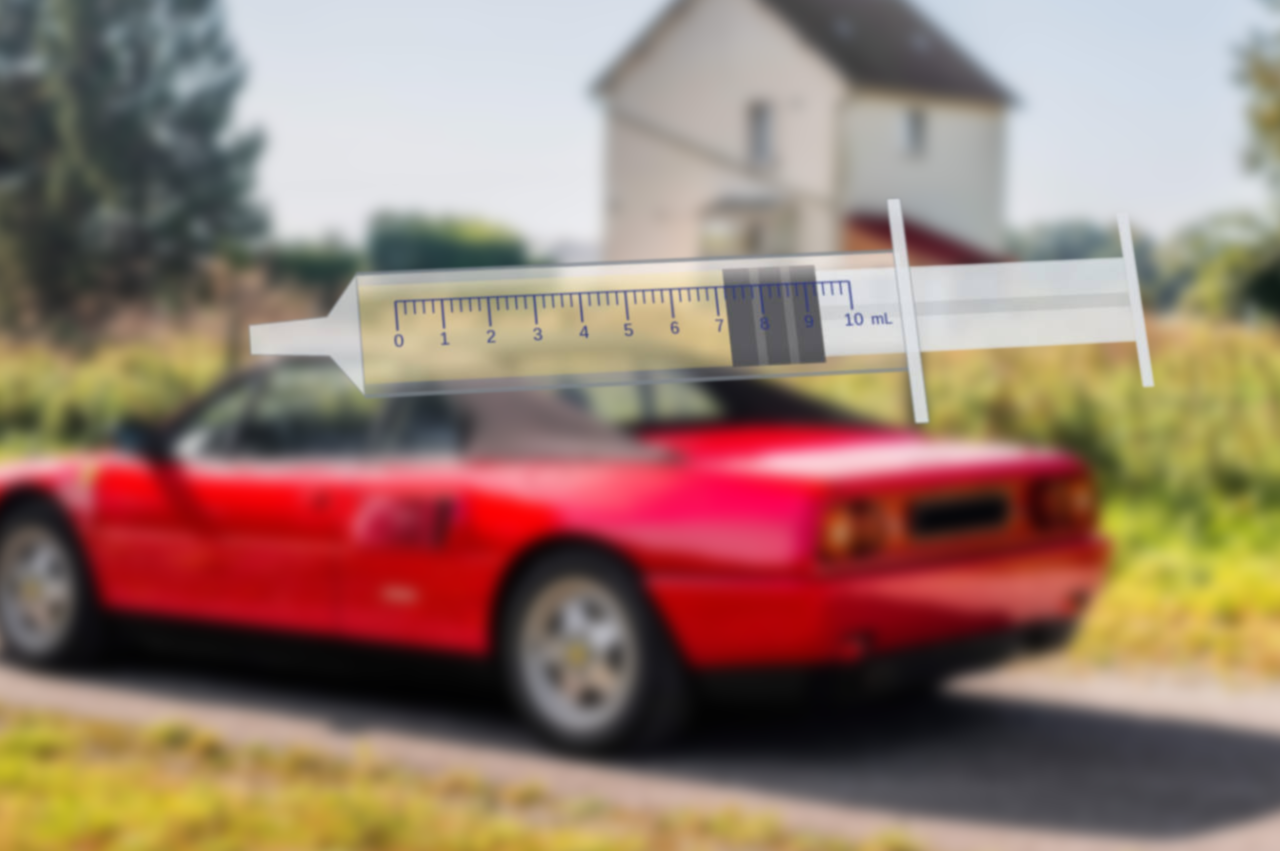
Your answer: 7.2,mL
